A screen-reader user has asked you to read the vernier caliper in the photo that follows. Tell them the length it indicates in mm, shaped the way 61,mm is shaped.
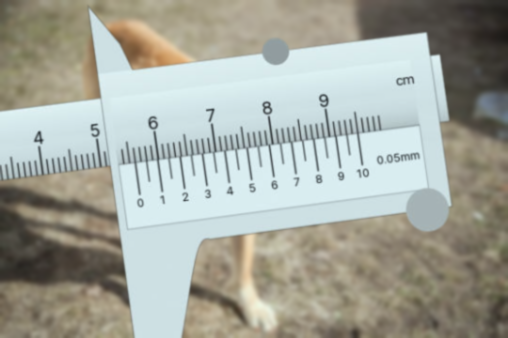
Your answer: 56.0,mm
